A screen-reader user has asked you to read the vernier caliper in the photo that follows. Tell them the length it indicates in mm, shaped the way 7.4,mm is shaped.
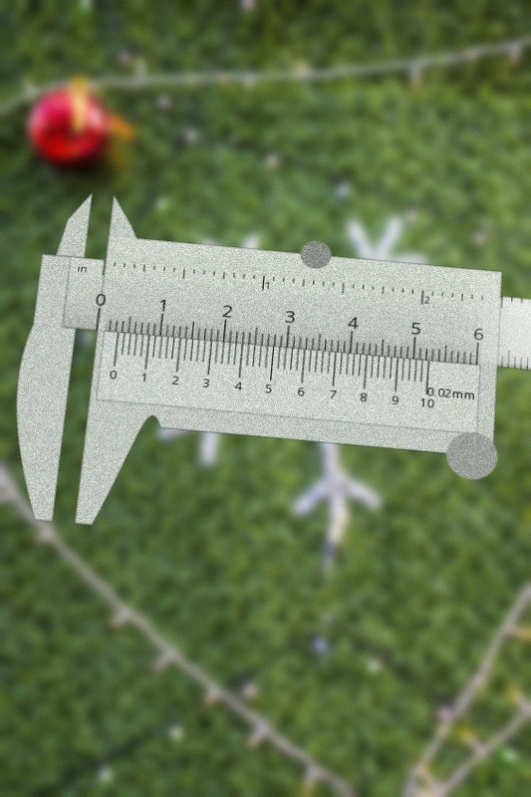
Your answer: 3.4,mm
